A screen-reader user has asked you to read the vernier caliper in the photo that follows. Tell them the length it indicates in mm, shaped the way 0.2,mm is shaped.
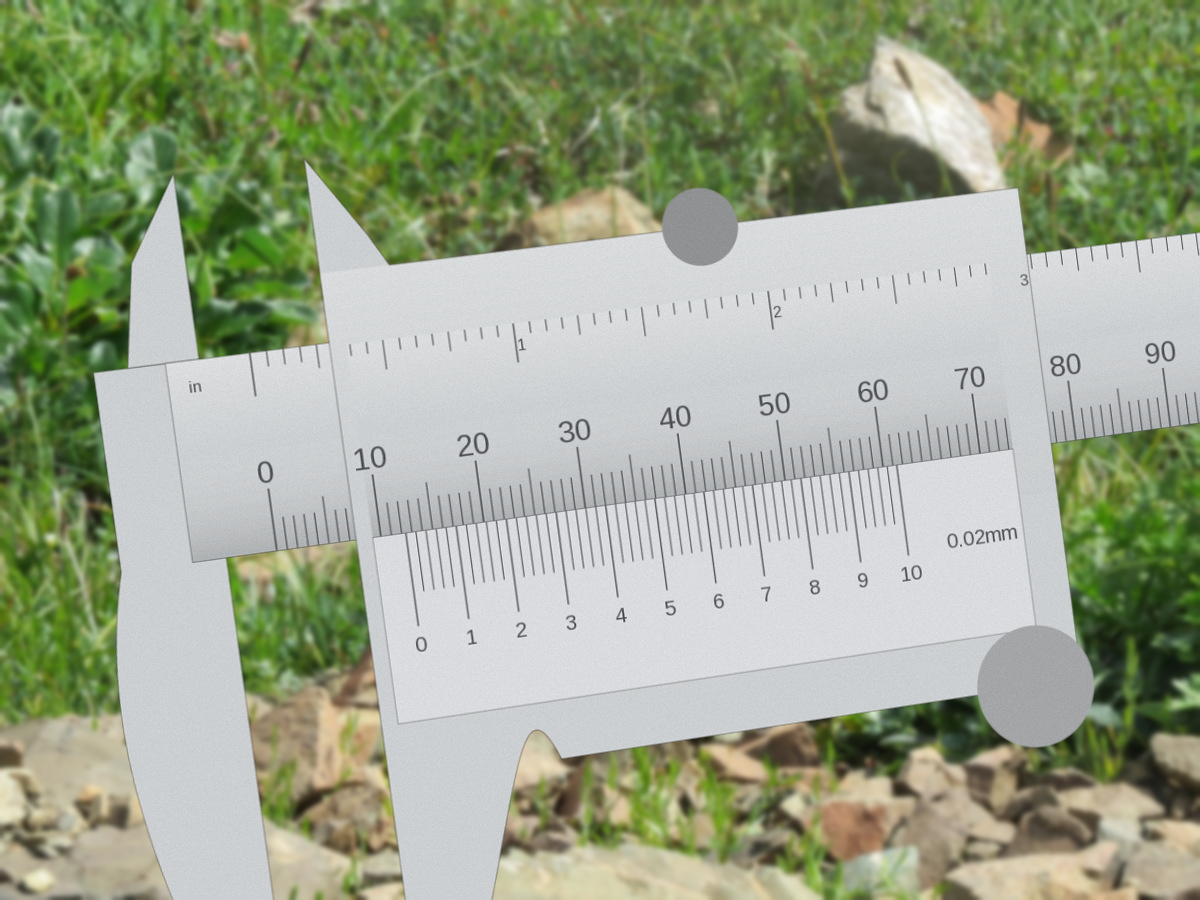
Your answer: 12.4,mm
